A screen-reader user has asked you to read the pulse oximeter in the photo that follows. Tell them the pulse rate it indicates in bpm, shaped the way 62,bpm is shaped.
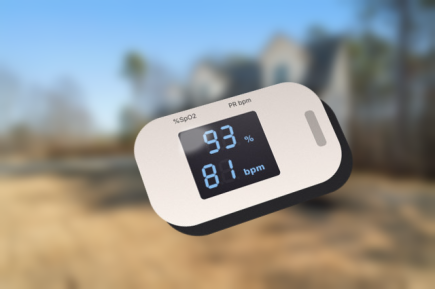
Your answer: 81,bpm
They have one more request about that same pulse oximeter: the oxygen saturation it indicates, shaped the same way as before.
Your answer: 93,%
